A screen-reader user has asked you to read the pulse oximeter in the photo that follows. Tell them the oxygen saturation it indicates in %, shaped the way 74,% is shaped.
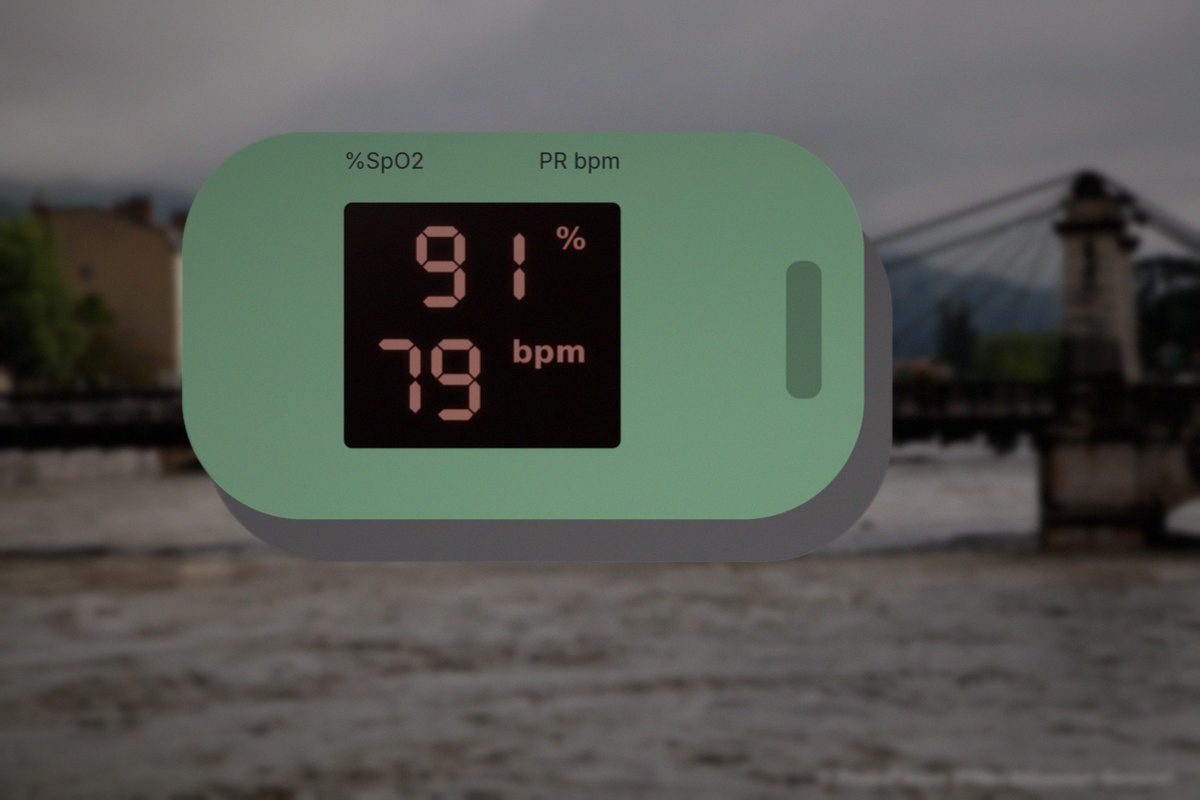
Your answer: 91,%
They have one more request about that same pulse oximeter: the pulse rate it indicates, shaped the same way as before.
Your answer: 79,bpm
